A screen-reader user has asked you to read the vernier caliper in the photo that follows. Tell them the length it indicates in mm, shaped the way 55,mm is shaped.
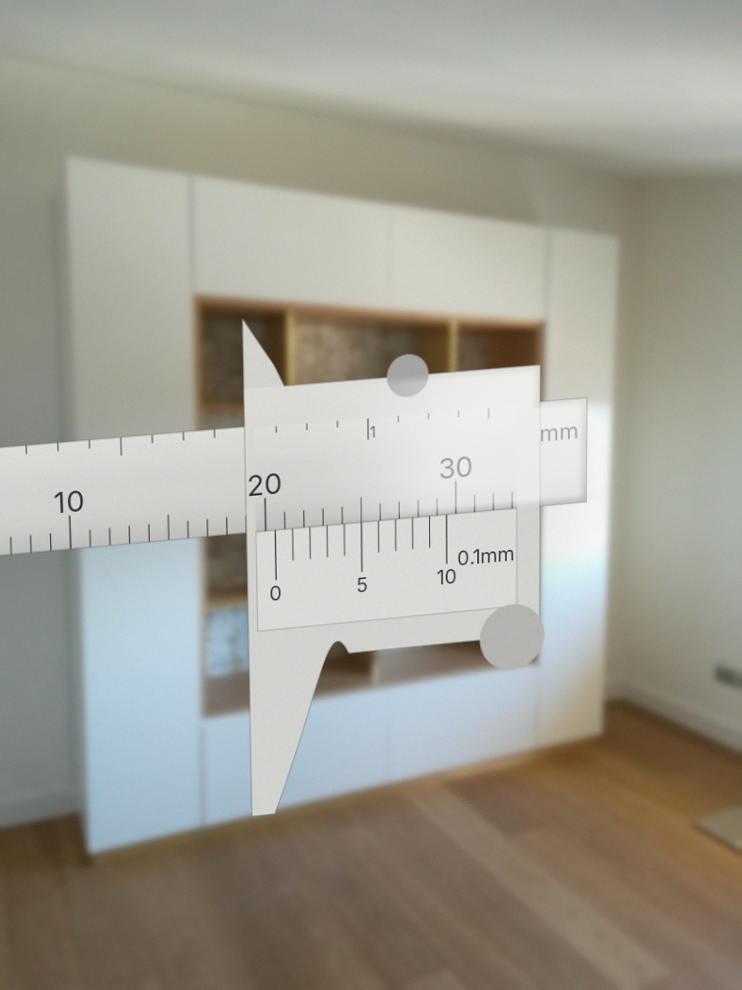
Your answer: 20.5,mm
